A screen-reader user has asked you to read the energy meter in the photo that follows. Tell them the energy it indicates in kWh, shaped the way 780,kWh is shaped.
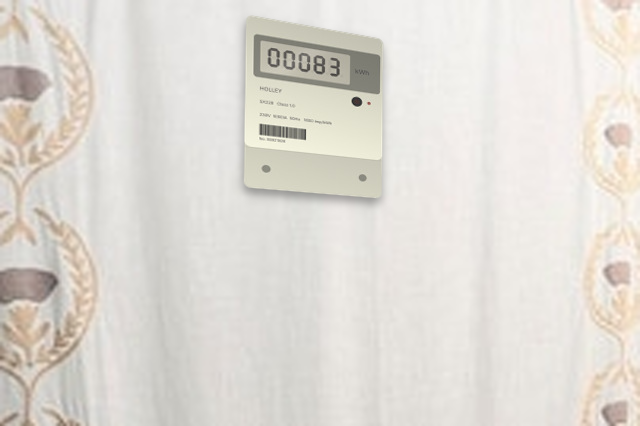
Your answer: 83,kWh
